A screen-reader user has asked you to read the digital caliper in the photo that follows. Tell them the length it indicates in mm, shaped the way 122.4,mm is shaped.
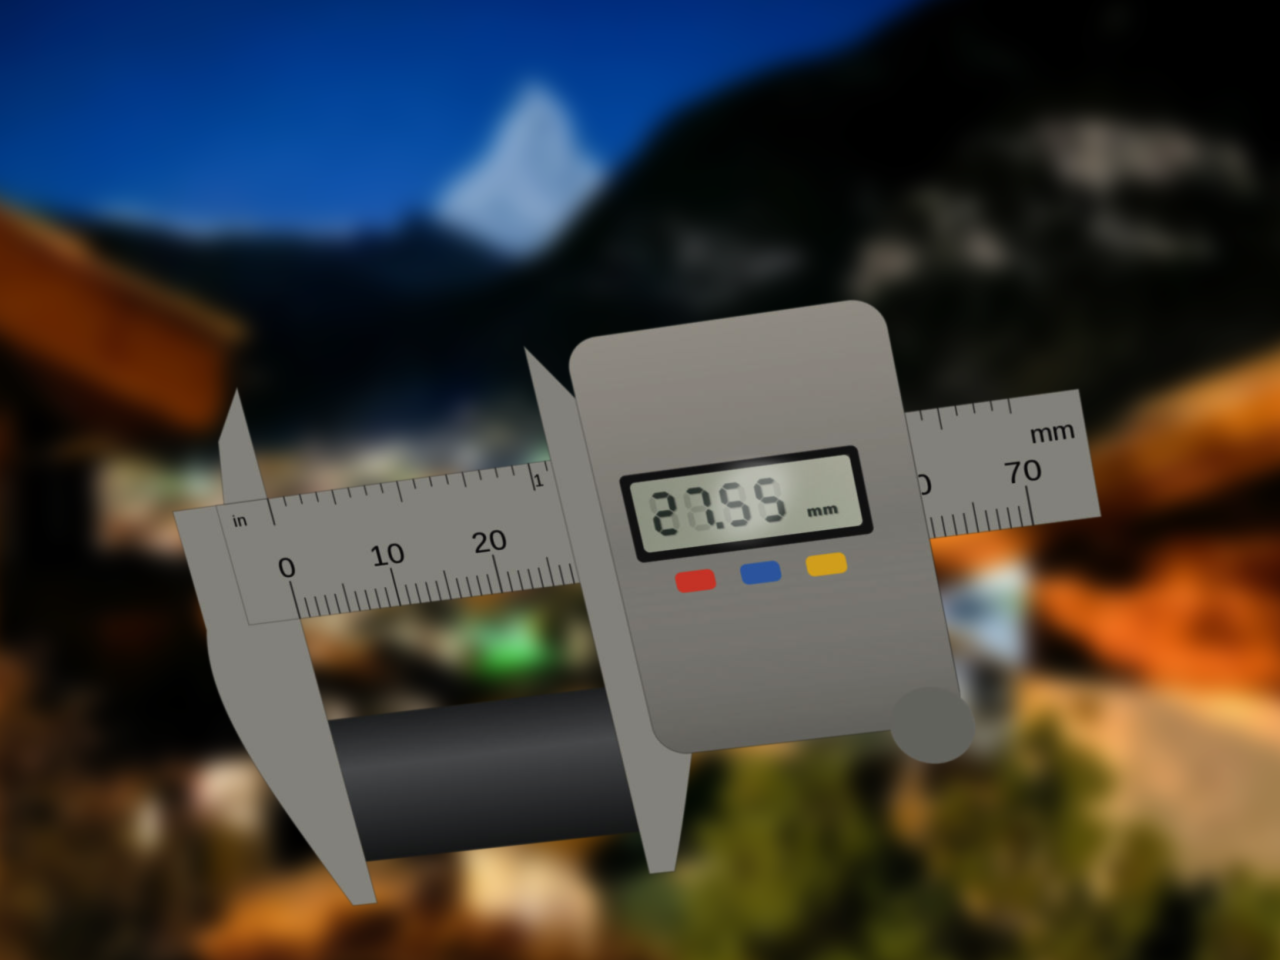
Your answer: 27.55,mm
